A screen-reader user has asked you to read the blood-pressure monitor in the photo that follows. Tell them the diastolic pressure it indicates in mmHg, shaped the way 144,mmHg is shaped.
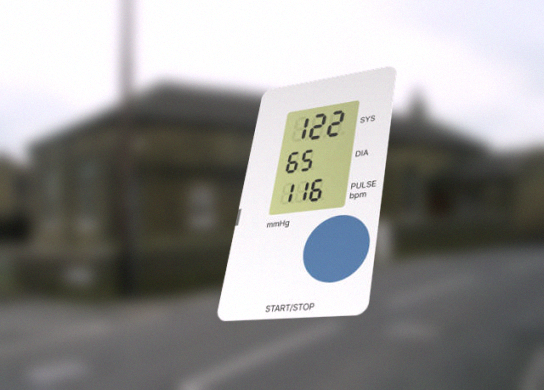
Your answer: 65,mmHg
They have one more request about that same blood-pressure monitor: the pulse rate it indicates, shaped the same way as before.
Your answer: 116,bpm
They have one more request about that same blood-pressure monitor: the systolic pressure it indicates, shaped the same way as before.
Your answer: 122,mmHg
